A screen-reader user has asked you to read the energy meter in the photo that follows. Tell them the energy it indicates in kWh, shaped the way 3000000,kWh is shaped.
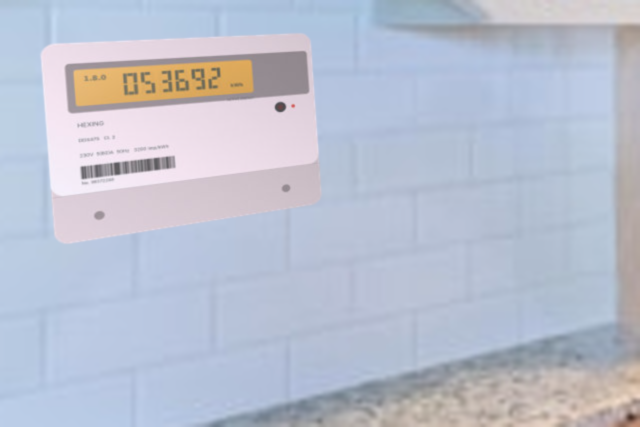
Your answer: 53692,kWh
